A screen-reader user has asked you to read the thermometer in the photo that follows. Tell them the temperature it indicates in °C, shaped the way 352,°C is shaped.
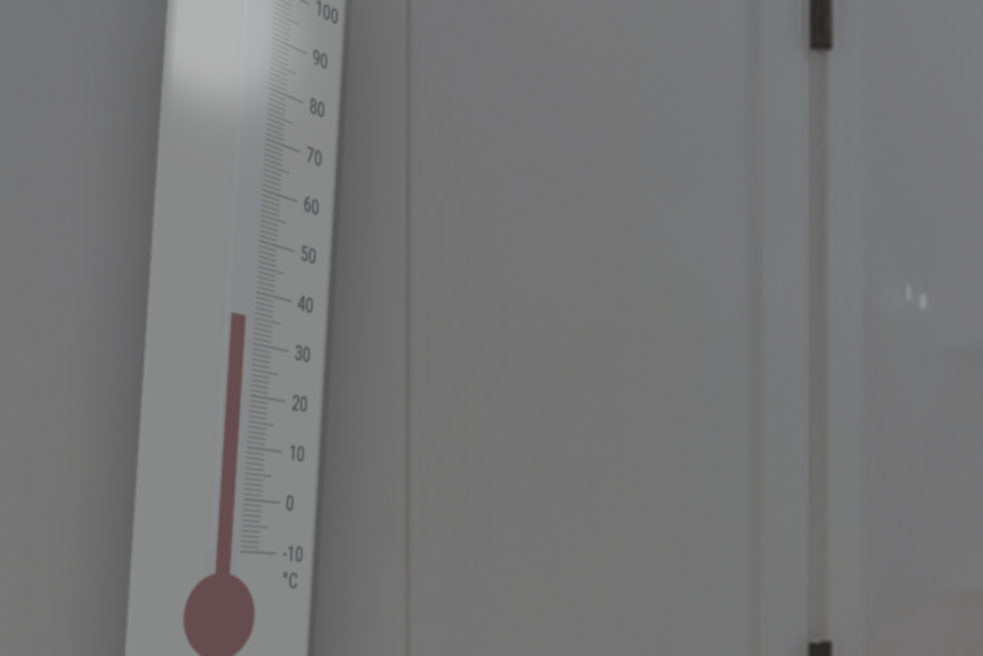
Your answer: 35,°C
